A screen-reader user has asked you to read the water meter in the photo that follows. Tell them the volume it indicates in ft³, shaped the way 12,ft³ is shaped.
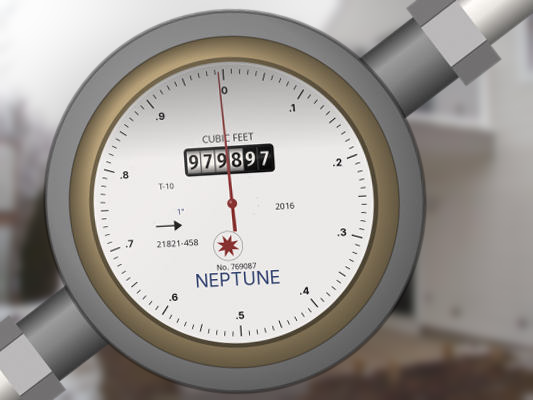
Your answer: 979896.99,ft³
